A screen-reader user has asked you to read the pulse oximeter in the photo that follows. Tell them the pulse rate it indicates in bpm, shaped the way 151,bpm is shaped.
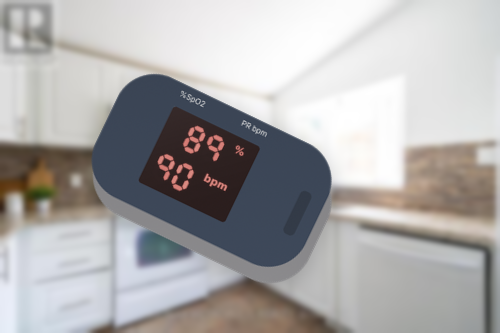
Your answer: 90,bpm
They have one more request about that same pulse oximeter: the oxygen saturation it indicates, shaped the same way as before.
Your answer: 89,%
